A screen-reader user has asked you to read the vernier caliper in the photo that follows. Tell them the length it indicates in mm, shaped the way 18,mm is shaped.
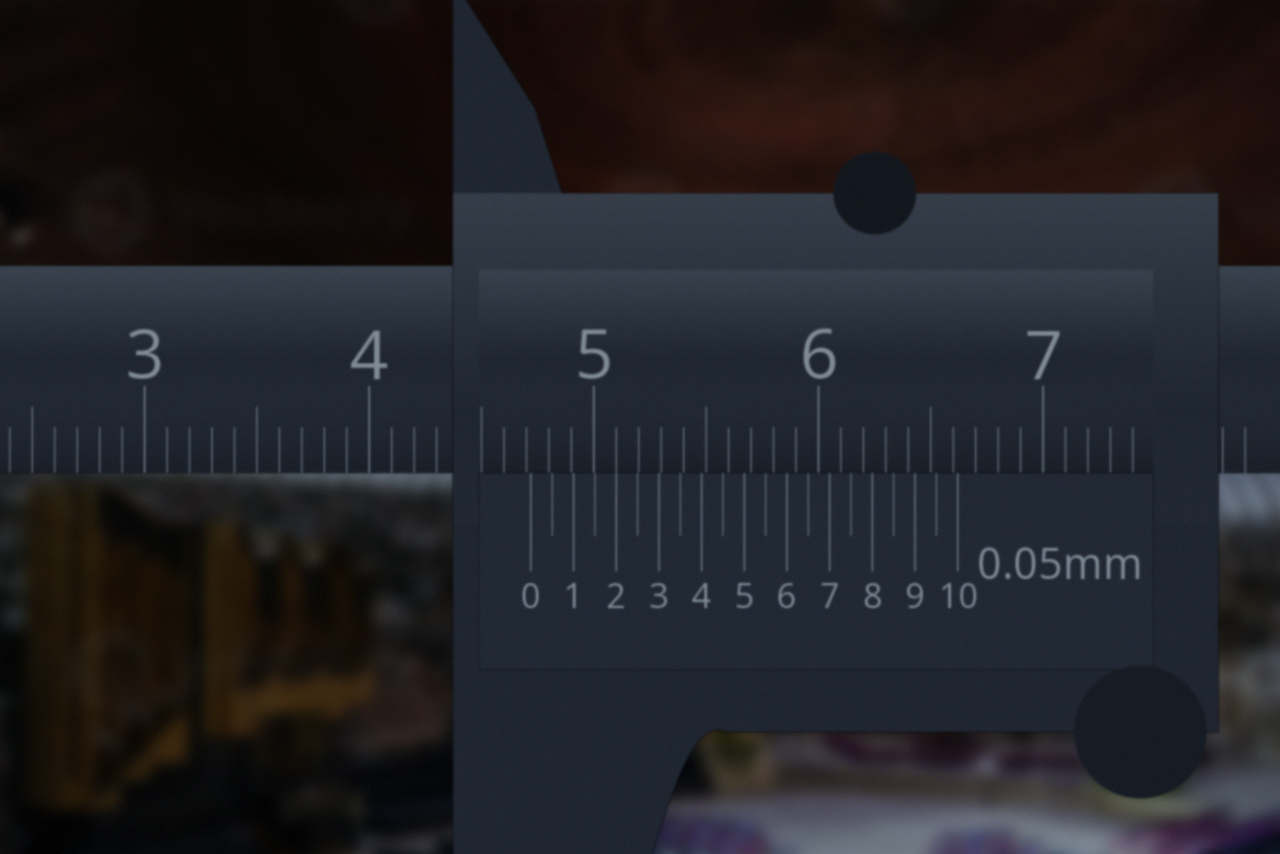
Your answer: 47.2,mm
